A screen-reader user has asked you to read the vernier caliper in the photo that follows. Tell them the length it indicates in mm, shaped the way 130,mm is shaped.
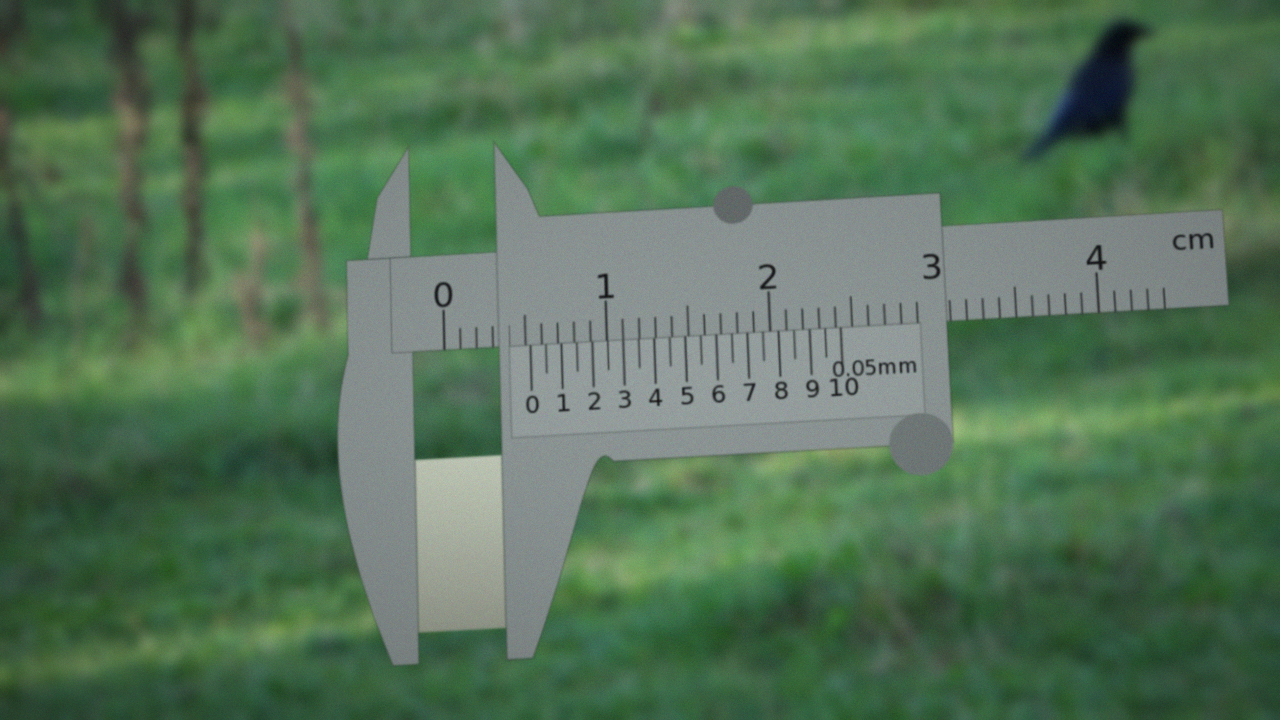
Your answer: 5.3,mm
